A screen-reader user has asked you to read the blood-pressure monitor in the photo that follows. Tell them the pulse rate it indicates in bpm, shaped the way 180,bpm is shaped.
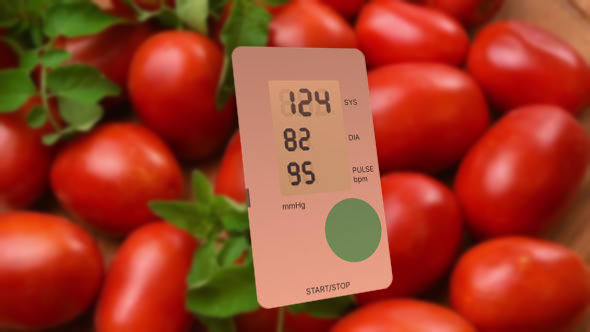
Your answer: 95,bpm
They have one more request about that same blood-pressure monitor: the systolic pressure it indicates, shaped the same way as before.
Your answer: 124,mmHg
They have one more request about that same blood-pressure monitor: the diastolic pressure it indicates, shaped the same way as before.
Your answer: 82,mmHg
